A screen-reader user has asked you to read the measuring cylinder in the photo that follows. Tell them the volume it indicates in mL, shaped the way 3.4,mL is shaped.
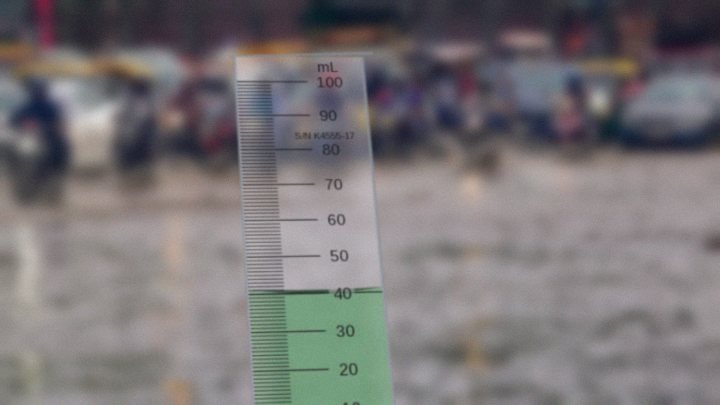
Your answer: 40,mL
